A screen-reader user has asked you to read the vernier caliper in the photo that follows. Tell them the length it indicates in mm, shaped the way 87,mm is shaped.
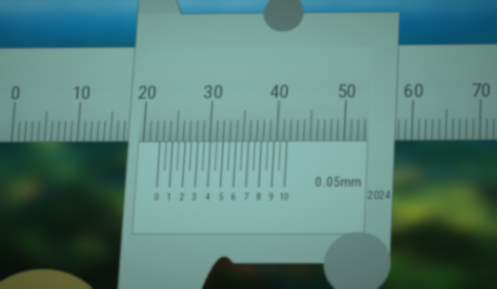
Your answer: 22.5,mm
